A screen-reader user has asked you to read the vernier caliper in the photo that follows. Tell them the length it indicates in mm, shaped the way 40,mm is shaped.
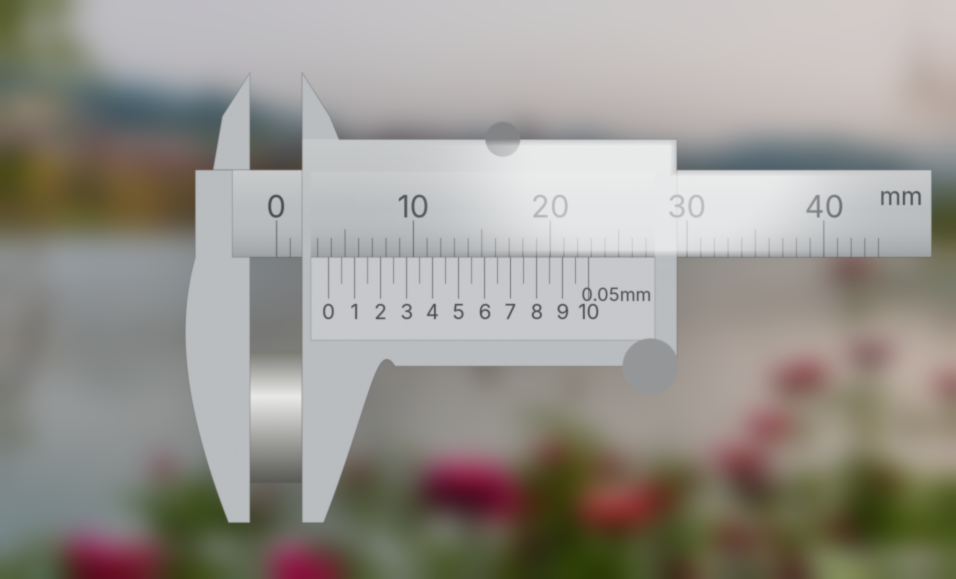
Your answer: 3.8,mm
